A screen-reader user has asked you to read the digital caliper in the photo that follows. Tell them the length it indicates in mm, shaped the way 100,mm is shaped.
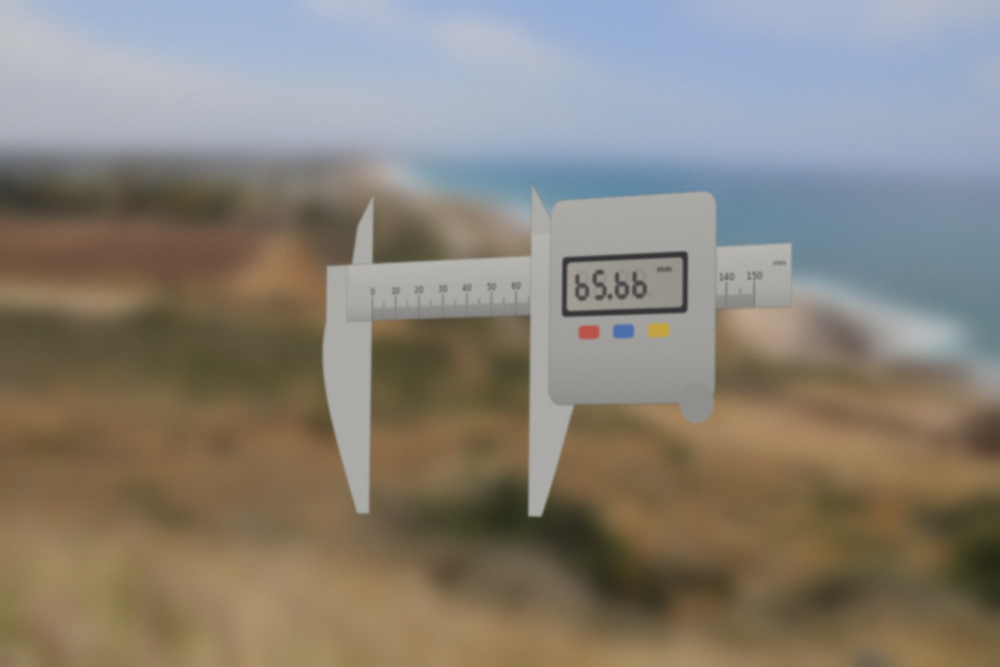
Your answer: 65.66,mm
